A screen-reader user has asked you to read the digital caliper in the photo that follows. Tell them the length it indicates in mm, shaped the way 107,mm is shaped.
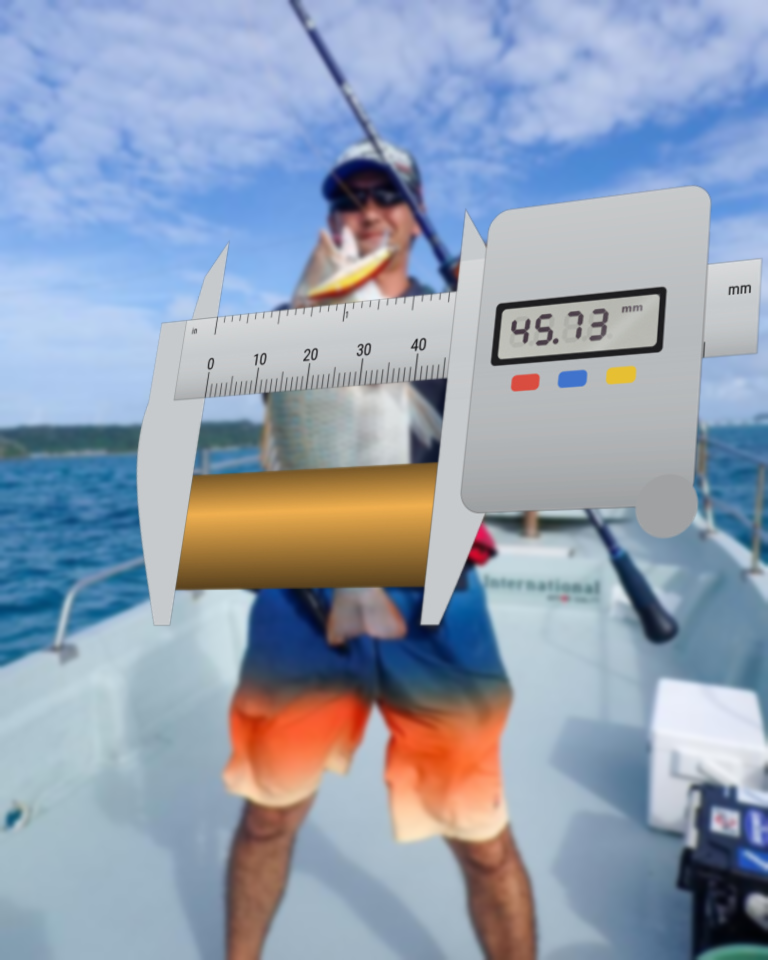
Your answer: 45.73,mm
